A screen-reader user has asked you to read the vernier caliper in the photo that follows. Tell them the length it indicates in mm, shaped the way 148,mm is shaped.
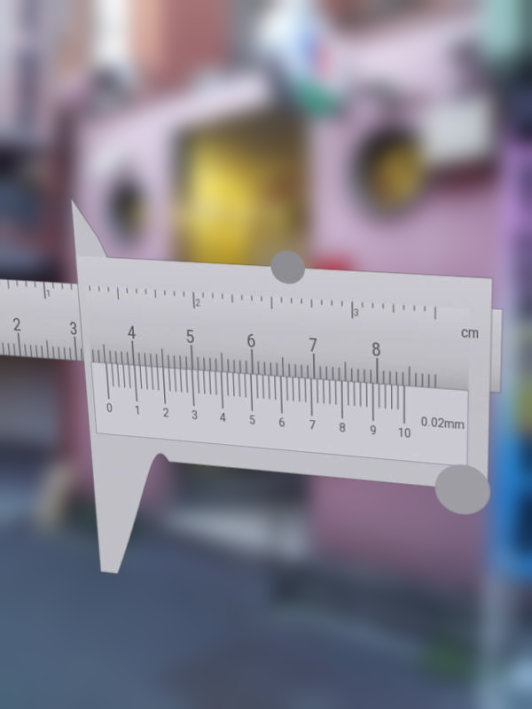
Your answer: 35.2,mm
